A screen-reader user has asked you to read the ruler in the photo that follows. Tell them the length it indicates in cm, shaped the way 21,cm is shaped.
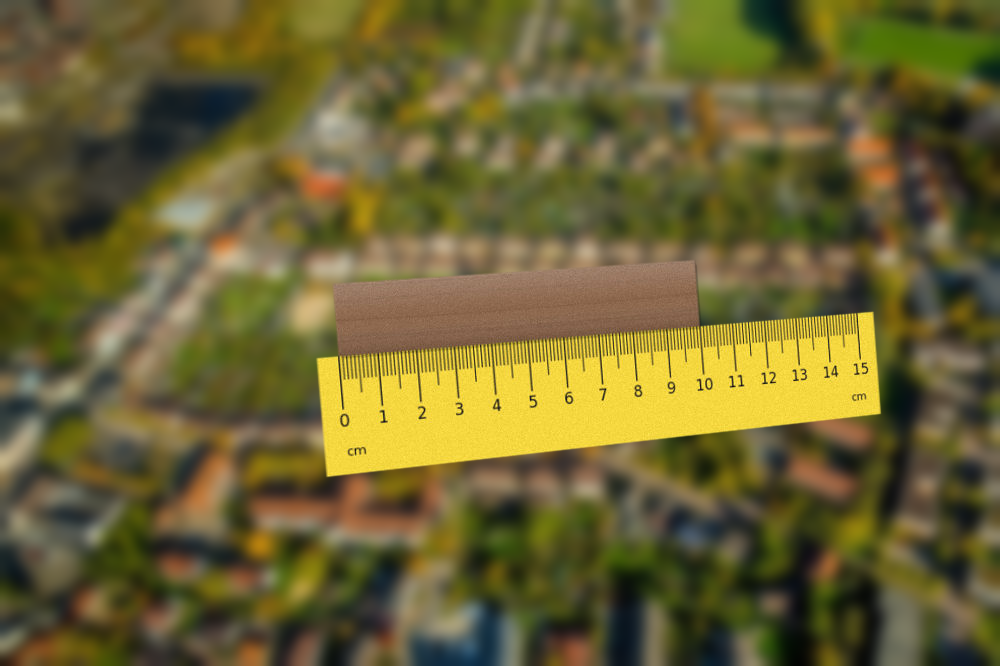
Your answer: 10,cm
